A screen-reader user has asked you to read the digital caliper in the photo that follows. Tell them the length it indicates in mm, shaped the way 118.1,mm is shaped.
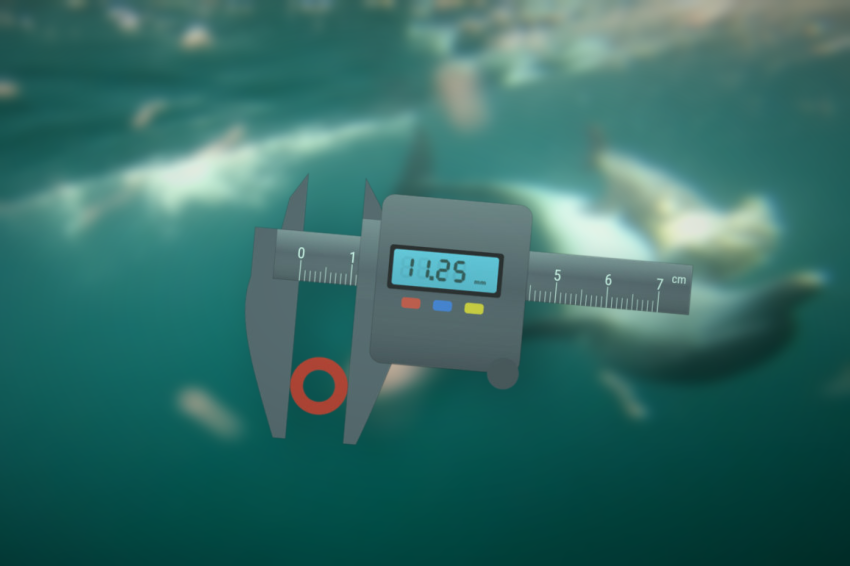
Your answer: 11.25,mm
